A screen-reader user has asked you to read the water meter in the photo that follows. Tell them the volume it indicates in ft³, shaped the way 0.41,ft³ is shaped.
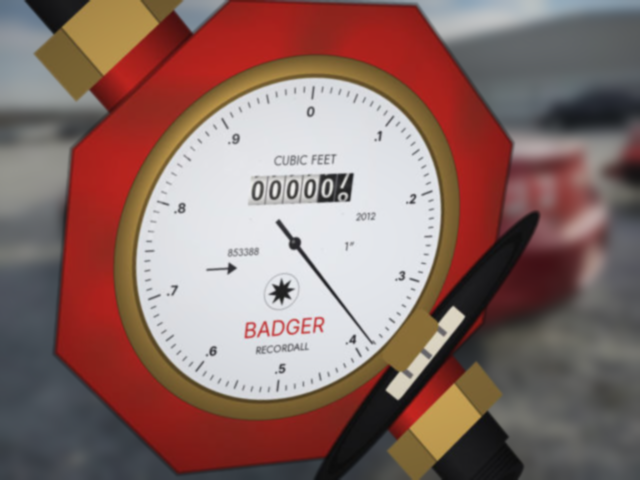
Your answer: 7.38,ft³
